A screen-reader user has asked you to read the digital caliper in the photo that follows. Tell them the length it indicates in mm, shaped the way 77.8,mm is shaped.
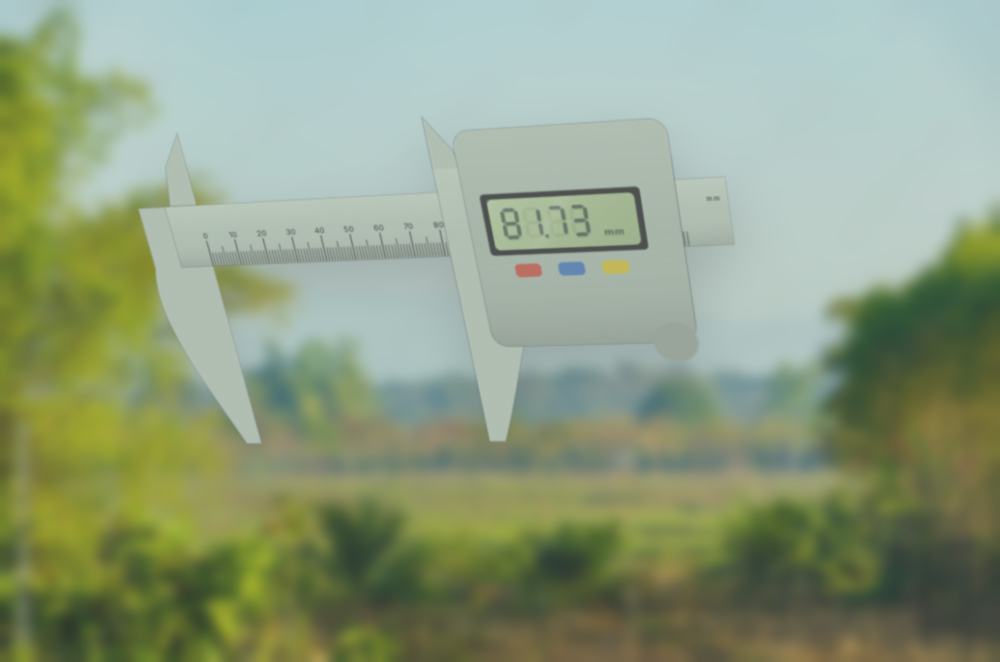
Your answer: 81.73,mm
